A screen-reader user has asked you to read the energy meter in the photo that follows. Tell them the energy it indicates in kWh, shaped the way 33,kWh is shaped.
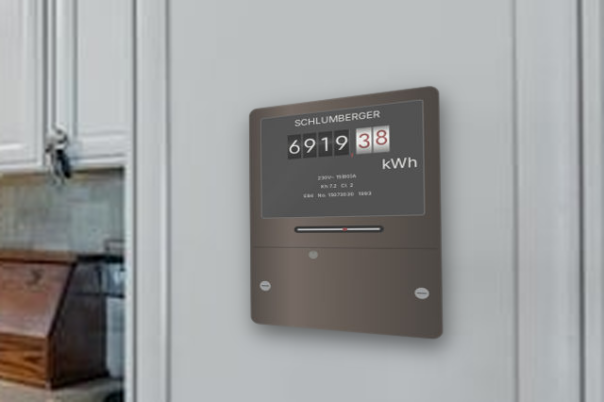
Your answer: 6919.38,kWh
